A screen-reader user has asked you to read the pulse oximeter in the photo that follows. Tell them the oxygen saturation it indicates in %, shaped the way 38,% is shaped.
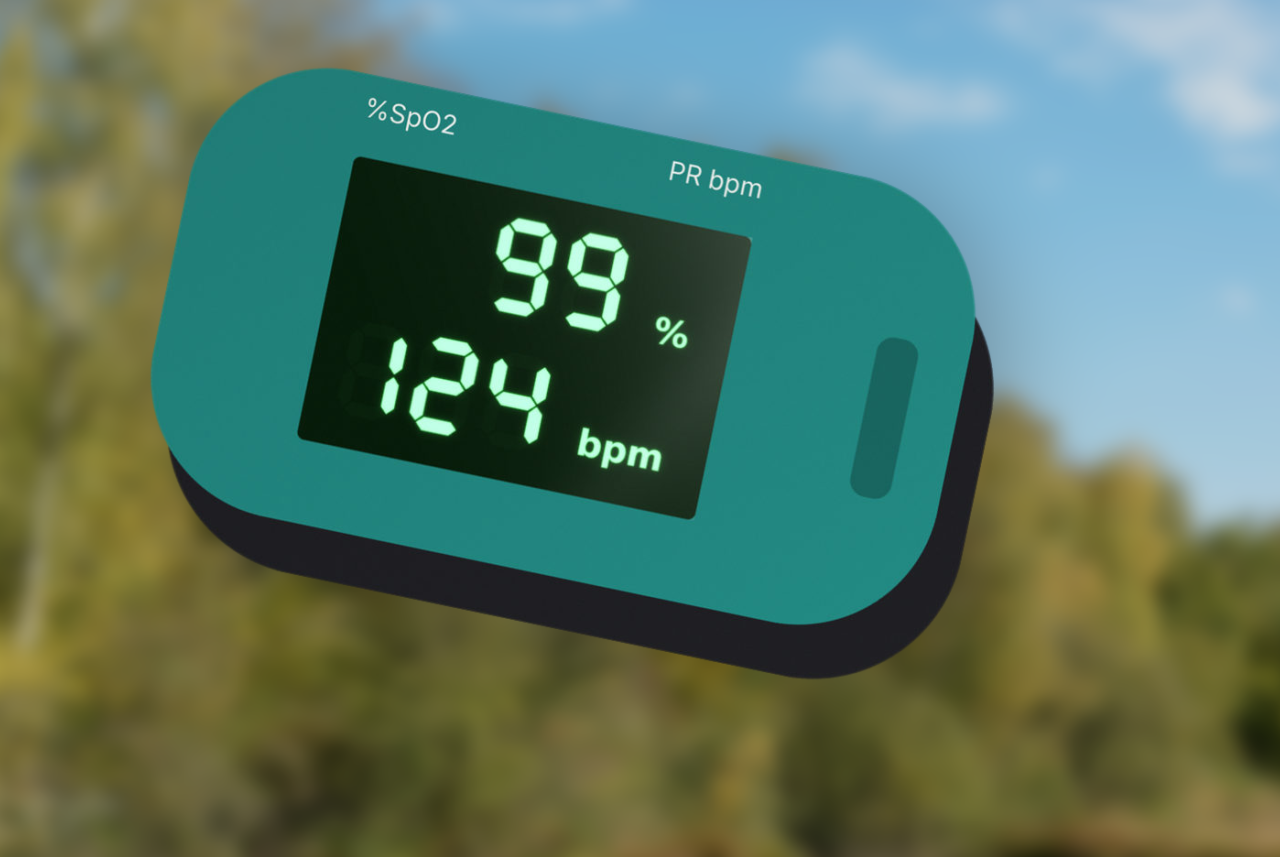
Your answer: 99,%
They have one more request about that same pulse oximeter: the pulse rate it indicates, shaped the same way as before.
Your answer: 124,bpm
